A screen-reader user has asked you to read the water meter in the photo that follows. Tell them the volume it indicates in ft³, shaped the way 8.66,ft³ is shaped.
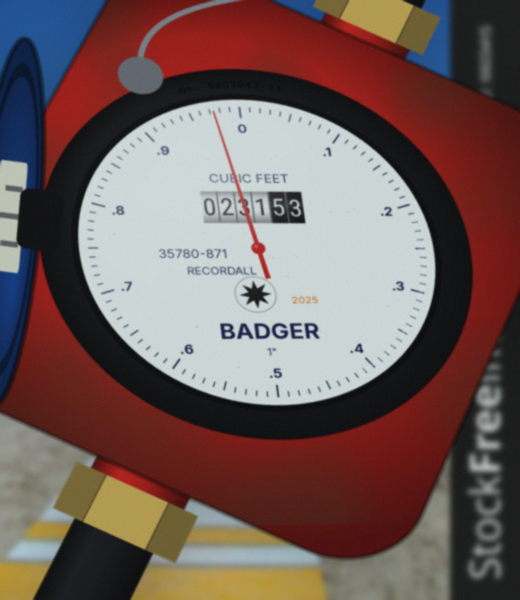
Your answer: 23152.97,ft³
